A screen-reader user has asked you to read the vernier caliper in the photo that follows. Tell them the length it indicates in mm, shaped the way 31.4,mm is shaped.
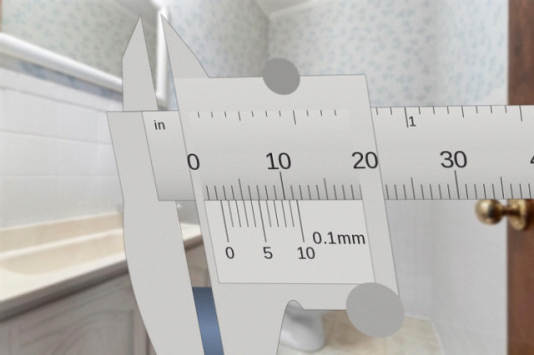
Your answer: 2.4,mm
